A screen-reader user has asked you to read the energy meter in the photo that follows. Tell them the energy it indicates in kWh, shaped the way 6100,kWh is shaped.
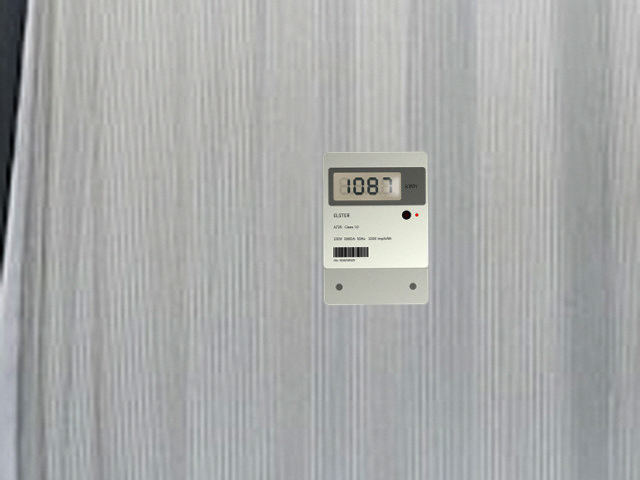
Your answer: 1087,kWh
